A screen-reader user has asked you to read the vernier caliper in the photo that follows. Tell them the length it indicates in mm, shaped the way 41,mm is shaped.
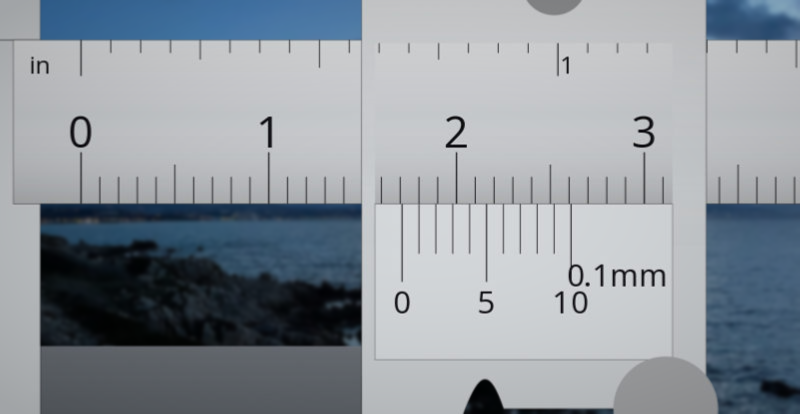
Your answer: 17.1,mm
